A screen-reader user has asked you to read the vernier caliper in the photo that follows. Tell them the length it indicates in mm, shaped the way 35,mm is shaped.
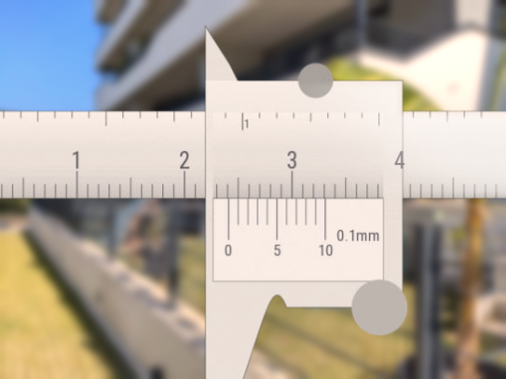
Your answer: 24.1,mm
